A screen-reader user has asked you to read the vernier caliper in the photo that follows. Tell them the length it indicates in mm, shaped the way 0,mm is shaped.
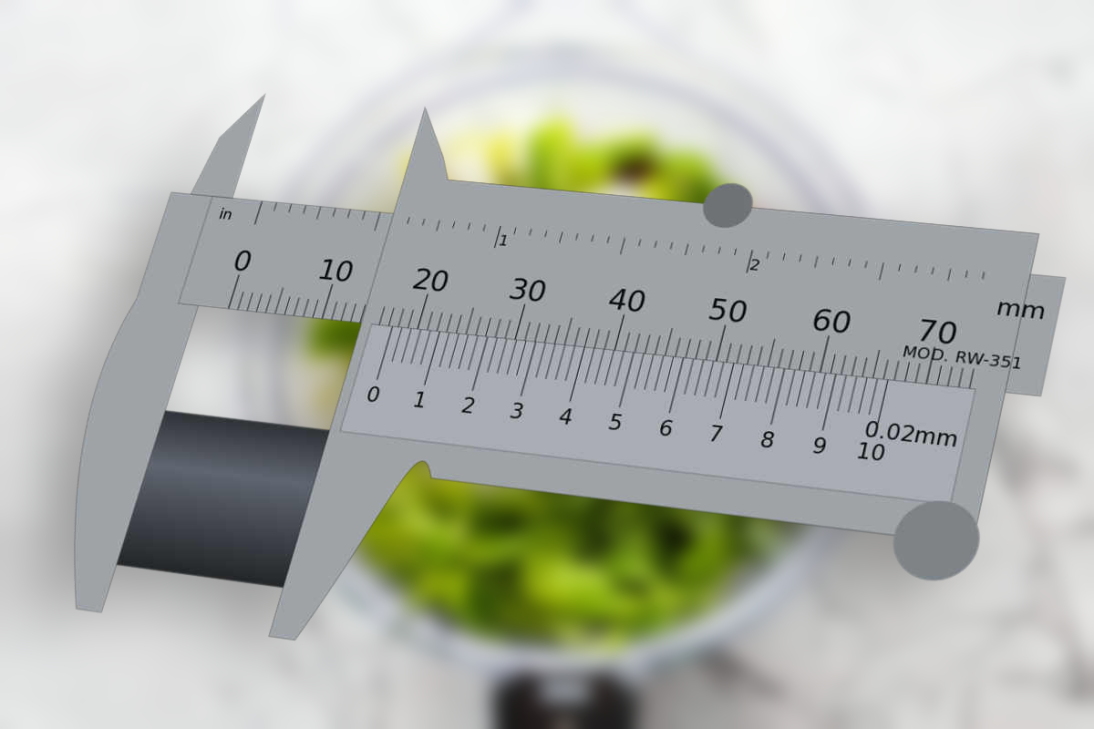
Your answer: 17.4,mm
